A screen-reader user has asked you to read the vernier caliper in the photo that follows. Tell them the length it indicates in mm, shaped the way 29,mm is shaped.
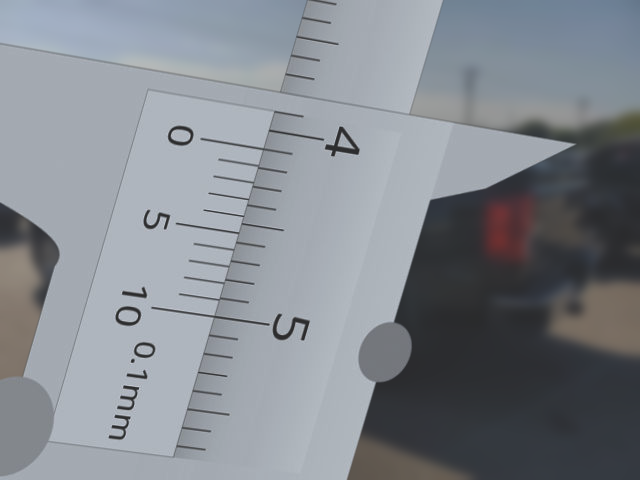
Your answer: 41.0,mm
